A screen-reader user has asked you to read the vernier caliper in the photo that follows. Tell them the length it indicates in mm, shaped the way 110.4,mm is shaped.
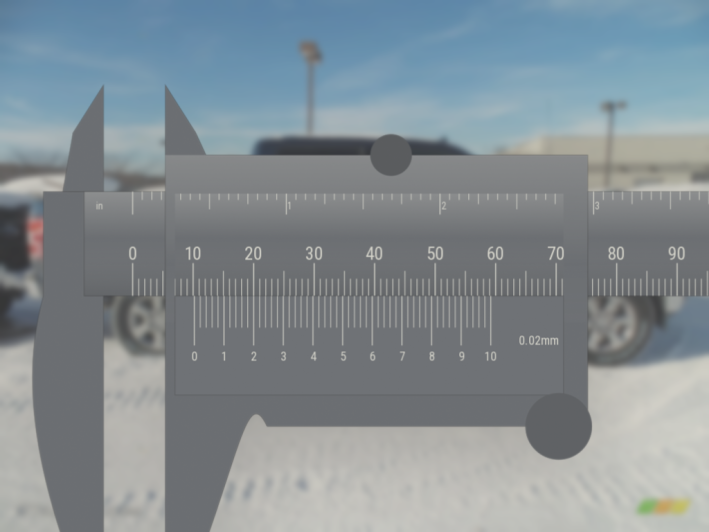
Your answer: 10.2,mm
